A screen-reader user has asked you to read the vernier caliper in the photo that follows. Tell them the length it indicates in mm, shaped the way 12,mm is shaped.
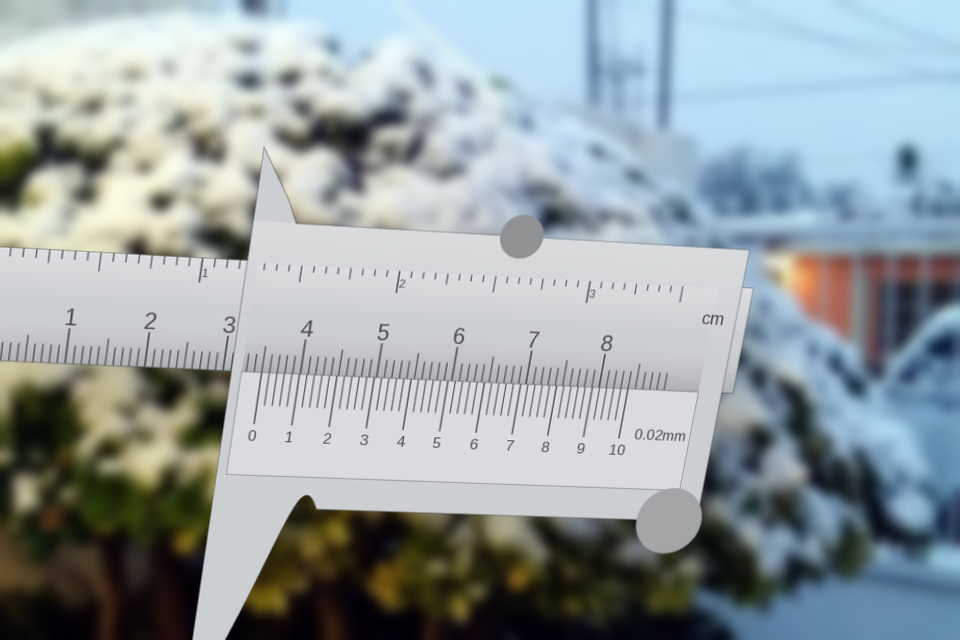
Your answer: 35.0,mm
